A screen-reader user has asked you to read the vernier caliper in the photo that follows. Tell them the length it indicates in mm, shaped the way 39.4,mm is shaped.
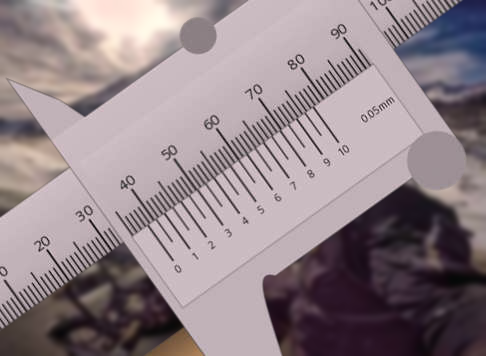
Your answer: 38.5,mm
